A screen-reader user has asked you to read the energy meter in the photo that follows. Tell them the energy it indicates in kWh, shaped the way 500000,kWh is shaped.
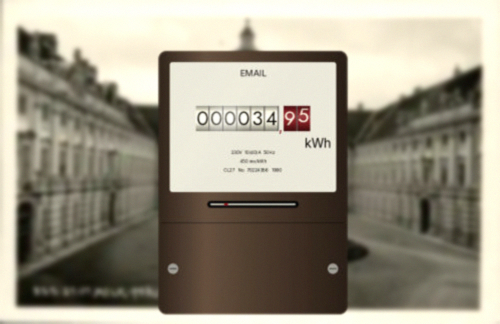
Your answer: 34.95,kWh
